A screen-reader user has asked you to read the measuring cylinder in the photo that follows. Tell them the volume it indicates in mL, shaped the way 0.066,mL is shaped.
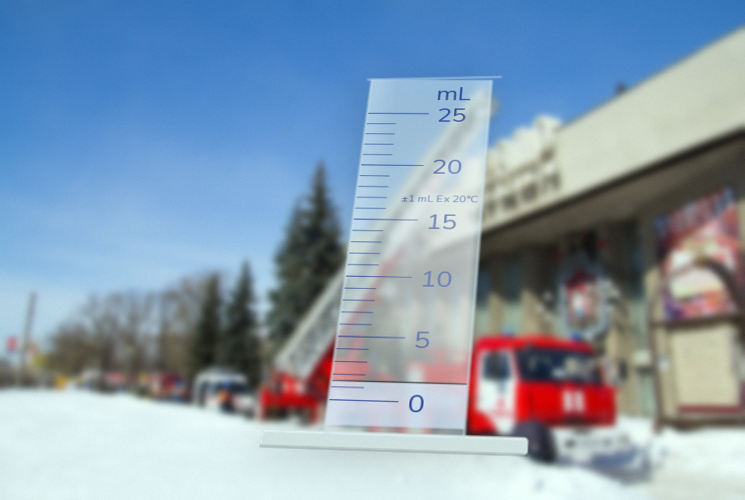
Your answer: 1.5,mL
